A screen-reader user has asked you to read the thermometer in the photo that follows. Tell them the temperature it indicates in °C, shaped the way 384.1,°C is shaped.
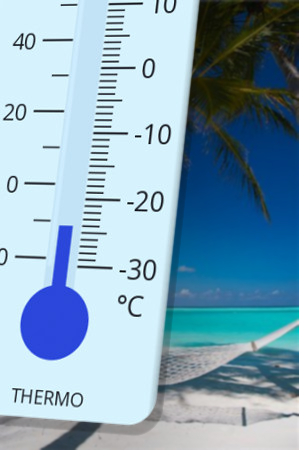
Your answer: -24,°C
